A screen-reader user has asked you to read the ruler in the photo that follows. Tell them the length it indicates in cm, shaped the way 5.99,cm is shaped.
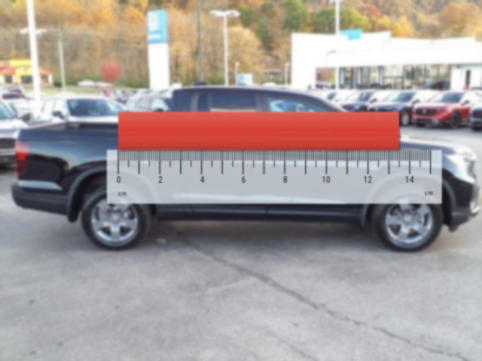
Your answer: 13.5,cm
